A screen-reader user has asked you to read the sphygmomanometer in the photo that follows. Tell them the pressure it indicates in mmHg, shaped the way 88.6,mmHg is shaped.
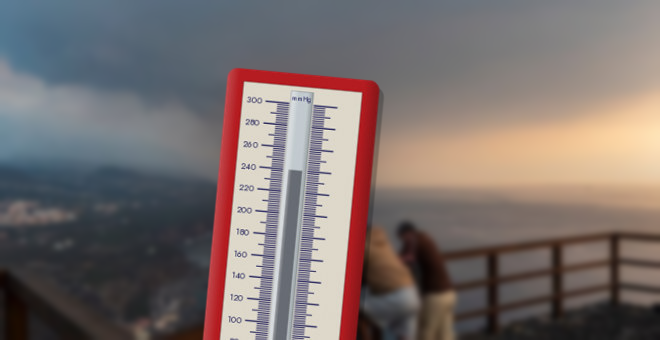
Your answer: 240,mmHg
